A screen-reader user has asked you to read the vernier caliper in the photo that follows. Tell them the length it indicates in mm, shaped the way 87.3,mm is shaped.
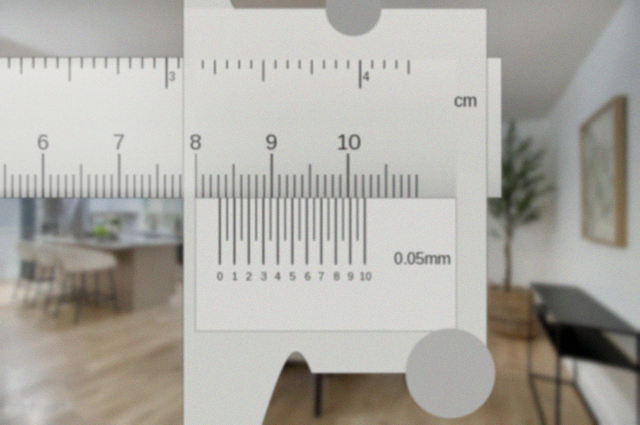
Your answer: 83.2,mm
